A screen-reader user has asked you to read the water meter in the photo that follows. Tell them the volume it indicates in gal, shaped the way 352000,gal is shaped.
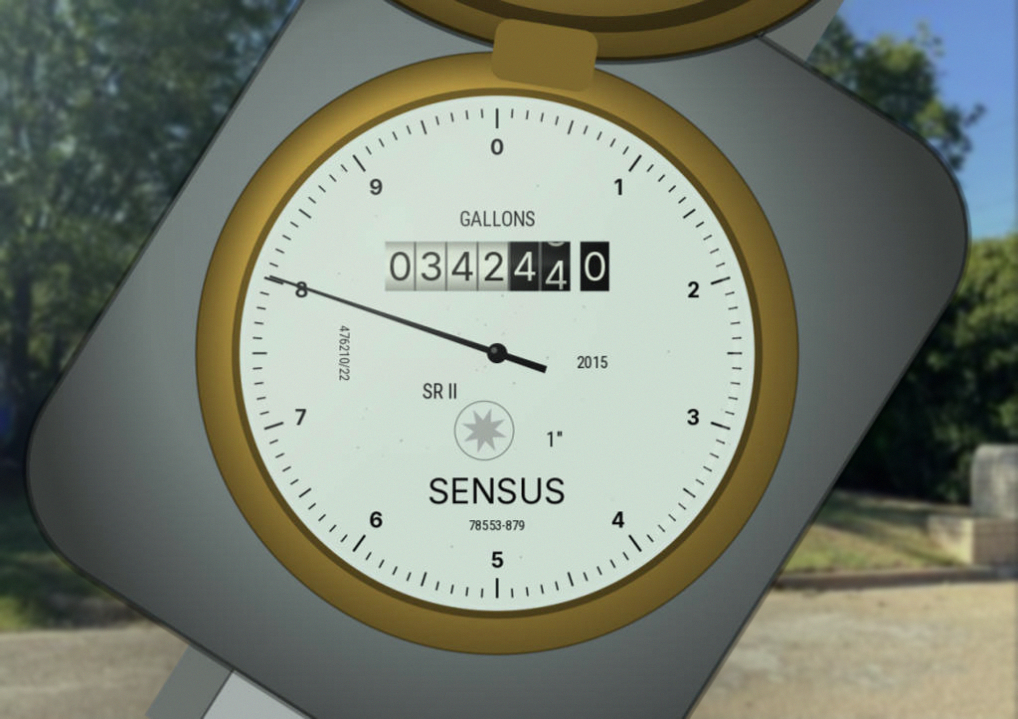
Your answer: 342438.0,gal
